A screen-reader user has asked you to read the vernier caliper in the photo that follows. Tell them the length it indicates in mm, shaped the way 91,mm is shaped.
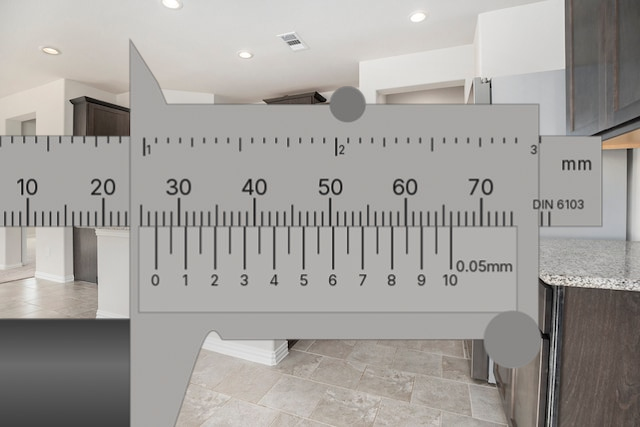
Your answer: 27.0,mm
